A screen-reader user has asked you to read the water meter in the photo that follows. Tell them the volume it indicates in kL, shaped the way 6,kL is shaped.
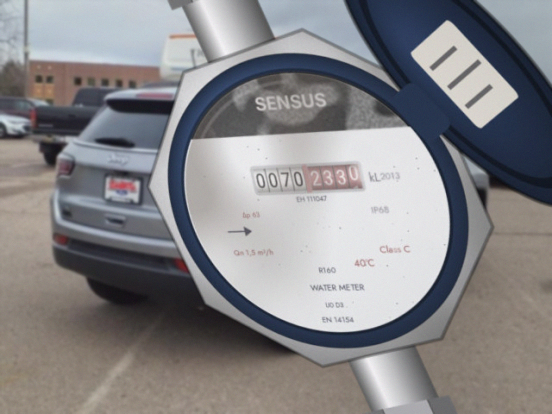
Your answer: 70.2330,kL
